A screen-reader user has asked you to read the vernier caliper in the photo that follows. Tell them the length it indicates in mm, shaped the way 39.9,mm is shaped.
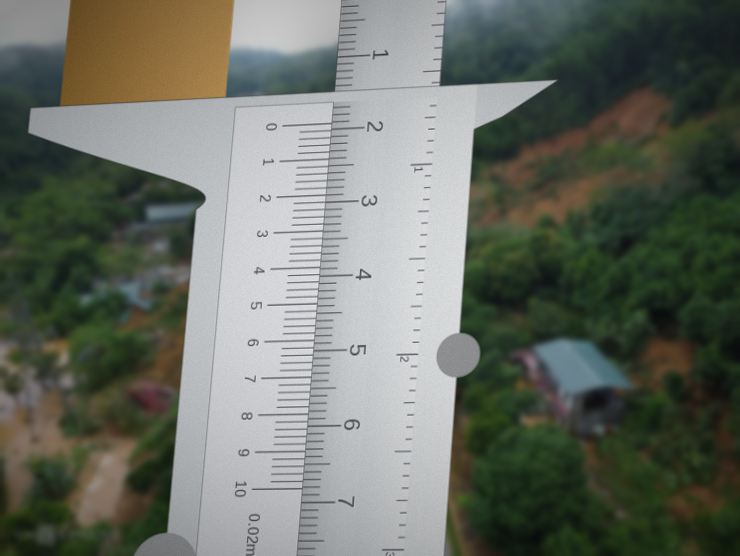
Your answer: 19.2,mm
